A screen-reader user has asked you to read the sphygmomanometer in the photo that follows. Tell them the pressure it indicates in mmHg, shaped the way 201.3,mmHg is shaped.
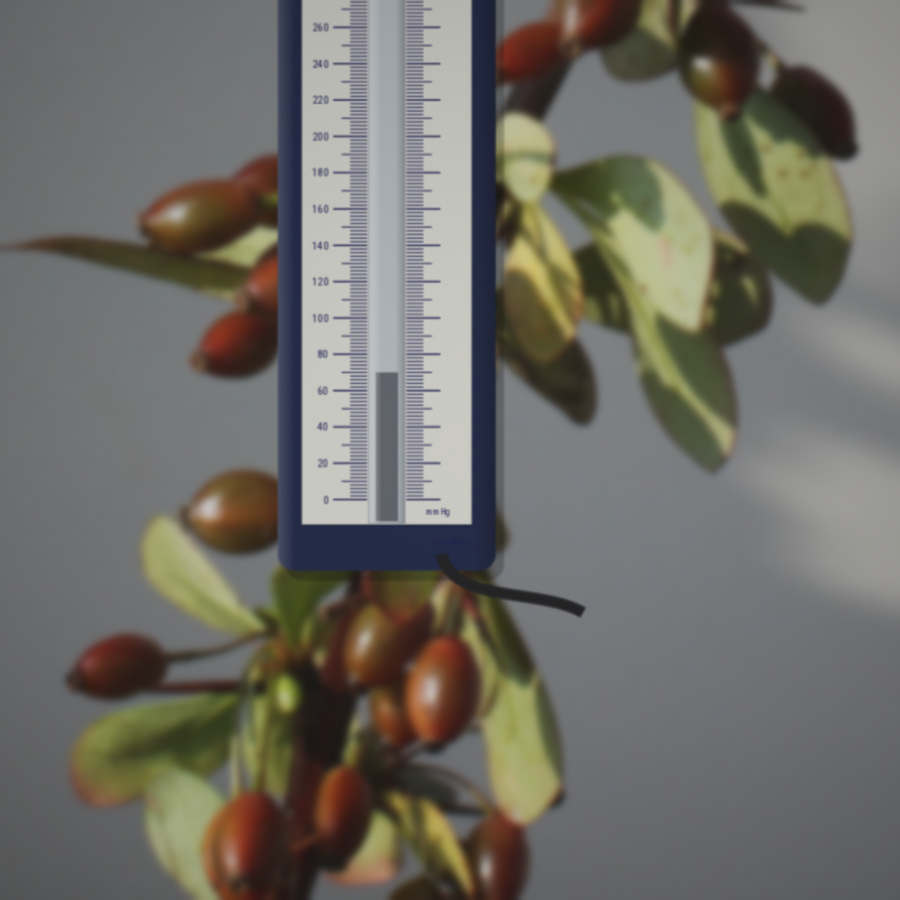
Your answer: 70,mmHg
